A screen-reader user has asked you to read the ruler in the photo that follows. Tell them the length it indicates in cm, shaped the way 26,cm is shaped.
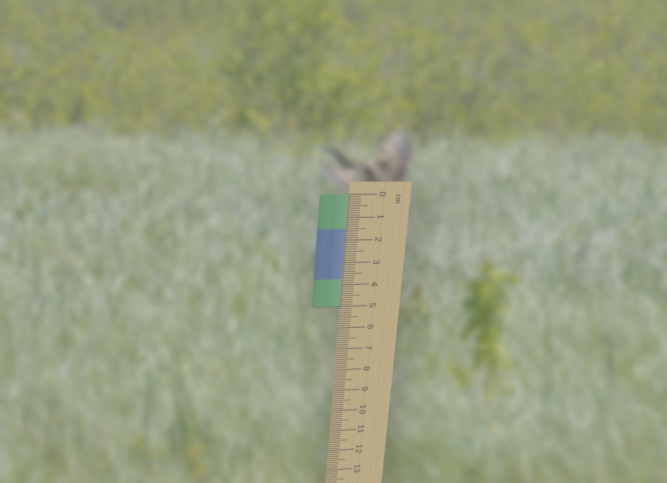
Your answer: 5,cm
